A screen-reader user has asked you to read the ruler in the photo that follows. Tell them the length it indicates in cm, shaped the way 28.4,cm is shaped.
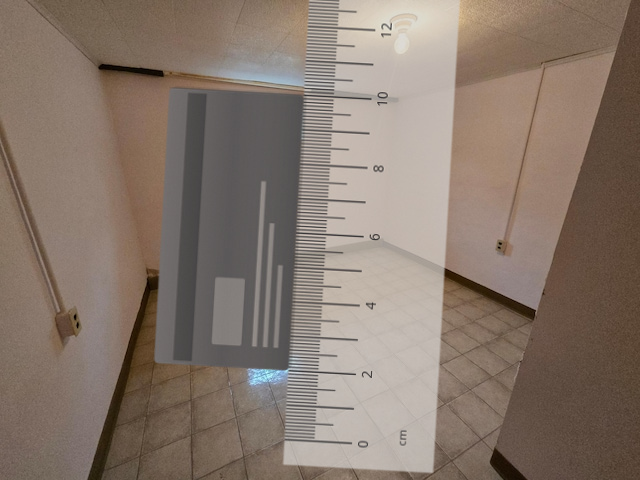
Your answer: 8,cm
